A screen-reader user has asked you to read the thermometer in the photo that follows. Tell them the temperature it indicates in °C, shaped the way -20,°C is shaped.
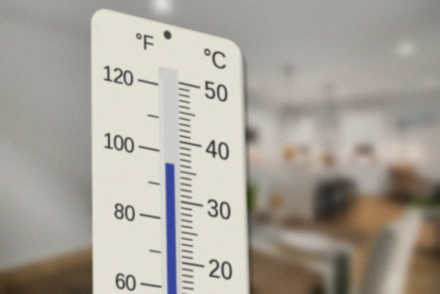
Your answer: 36,°C
